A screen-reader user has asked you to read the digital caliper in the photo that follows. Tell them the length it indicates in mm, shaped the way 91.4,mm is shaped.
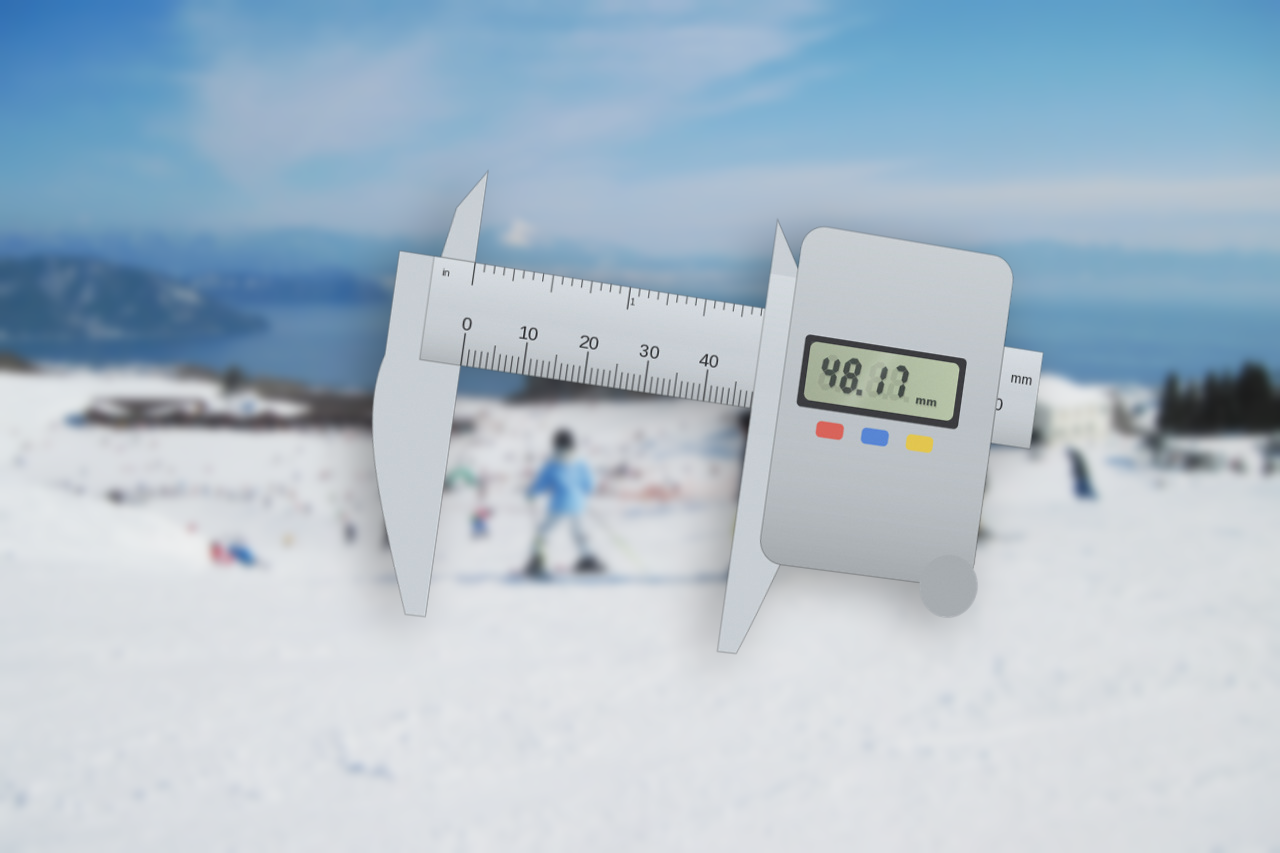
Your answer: 48.17,mm
